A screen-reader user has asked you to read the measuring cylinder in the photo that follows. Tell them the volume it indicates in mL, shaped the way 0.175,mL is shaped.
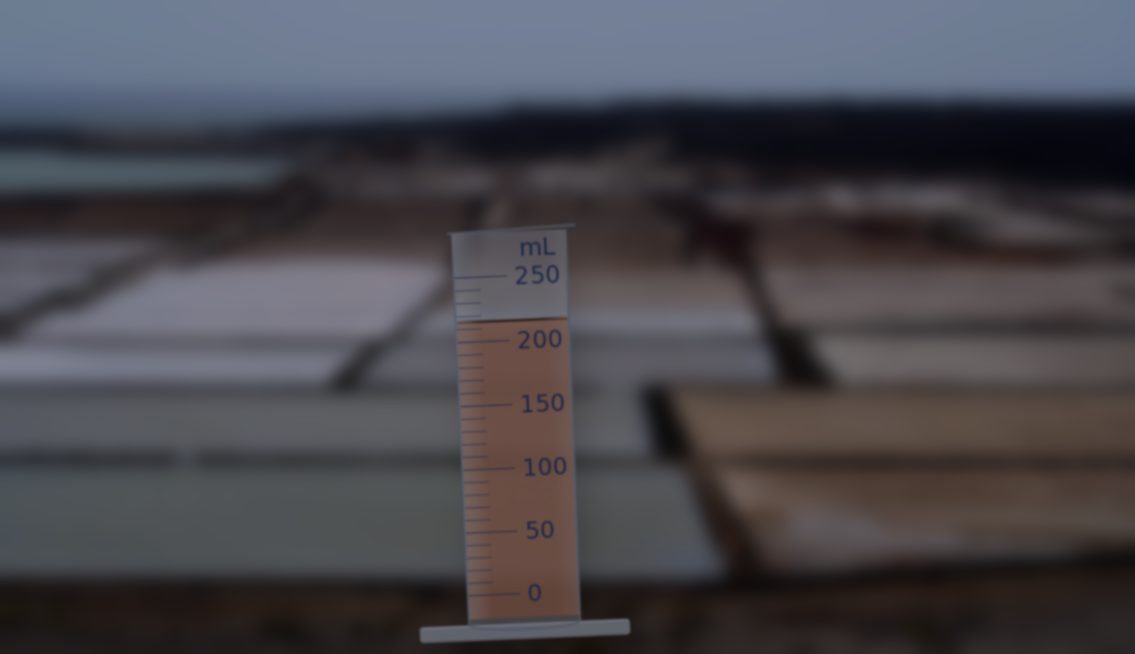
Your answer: 215,mL
